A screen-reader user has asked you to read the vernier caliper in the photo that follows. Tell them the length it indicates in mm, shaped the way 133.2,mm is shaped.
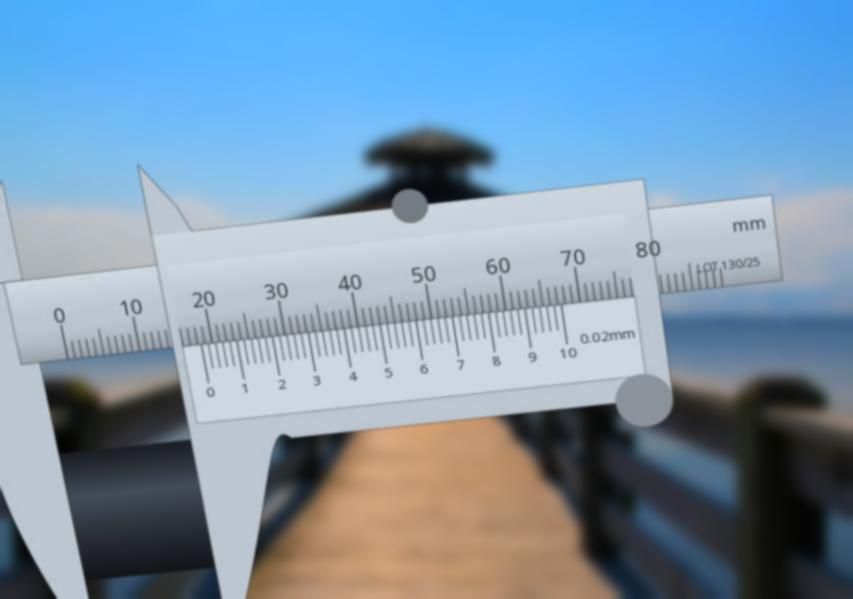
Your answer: 18.5,mm
